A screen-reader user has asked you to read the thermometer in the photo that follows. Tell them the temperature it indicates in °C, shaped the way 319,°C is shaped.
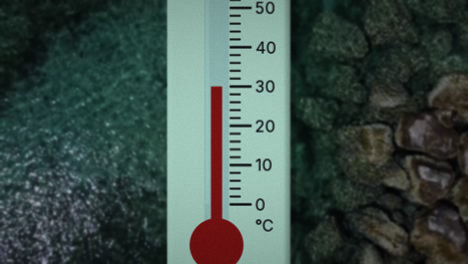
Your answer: 30,°C
